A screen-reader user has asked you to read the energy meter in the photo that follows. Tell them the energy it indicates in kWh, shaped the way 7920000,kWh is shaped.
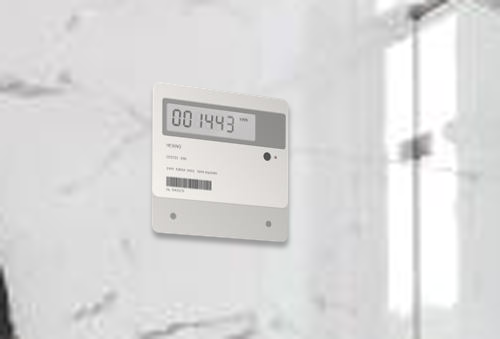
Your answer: 1443,kWh
